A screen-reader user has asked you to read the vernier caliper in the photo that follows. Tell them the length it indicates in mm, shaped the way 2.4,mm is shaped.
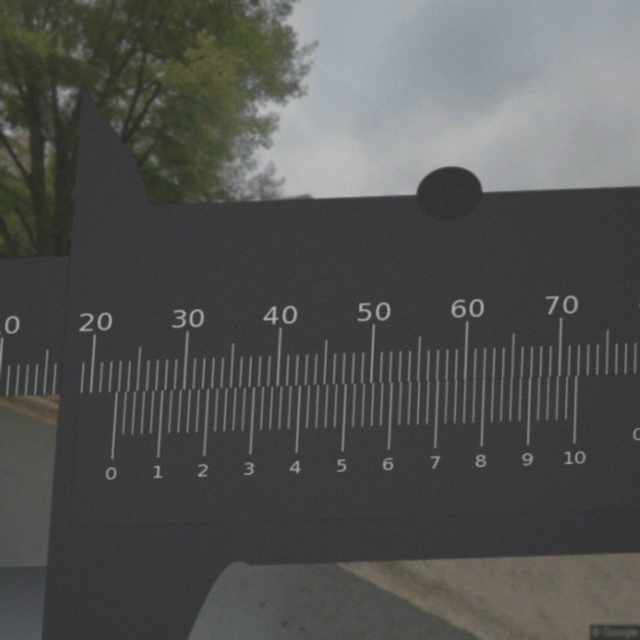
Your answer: 22.8,mm
